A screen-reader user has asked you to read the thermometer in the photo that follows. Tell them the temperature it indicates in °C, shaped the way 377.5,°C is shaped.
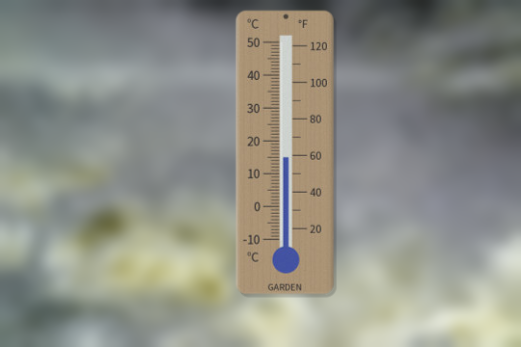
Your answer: 15,°C
